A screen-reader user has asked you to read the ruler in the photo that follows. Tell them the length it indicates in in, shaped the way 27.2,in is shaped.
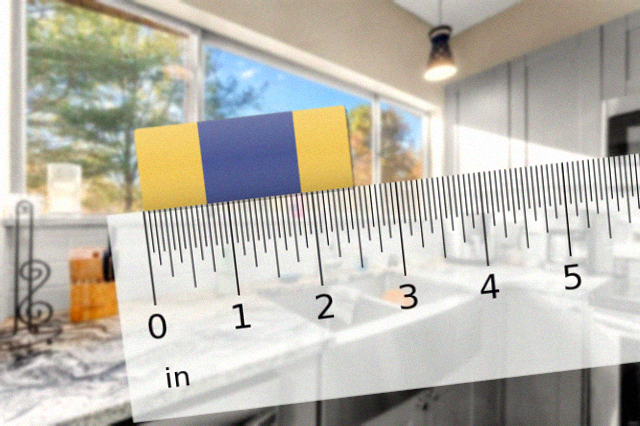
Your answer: 2.5,in
